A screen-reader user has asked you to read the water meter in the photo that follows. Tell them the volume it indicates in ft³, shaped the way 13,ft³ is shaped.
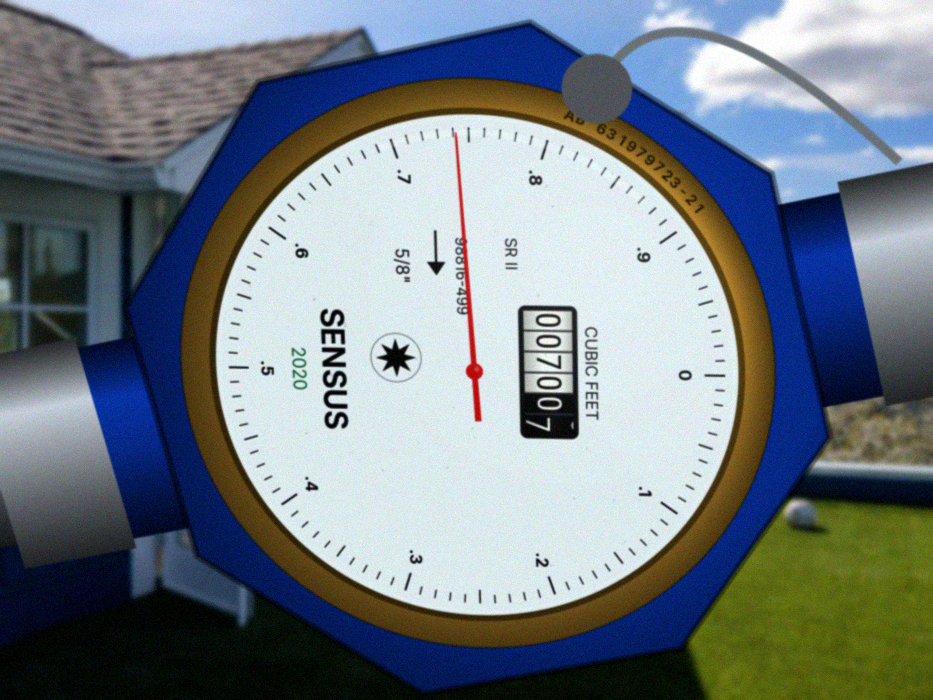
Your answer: 7006.74,ft³
